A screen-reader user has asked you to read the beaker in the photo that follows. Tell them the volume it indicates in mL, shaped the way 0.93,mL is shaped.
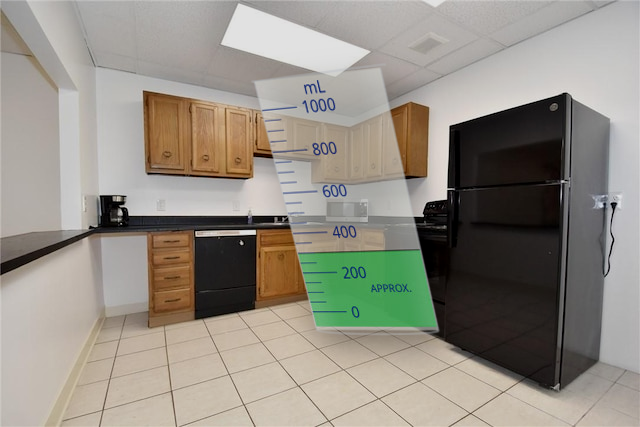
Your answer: 300,mL
